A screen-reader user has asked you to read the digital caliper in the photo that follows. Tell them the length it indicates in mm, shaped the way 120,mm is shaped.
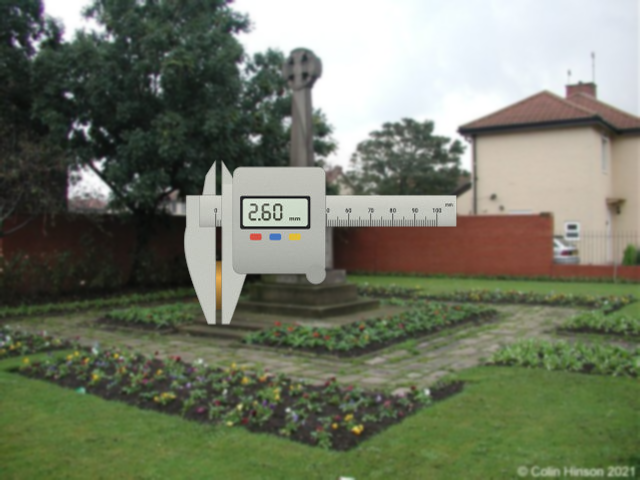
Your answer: 2.60,mm
